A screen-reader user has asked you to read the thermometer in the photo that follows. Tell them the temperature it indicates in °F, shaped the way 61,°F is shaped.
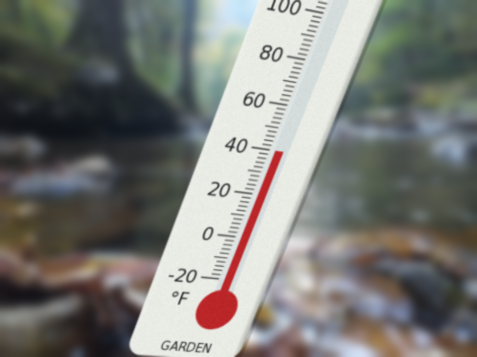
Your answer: 40,°F
